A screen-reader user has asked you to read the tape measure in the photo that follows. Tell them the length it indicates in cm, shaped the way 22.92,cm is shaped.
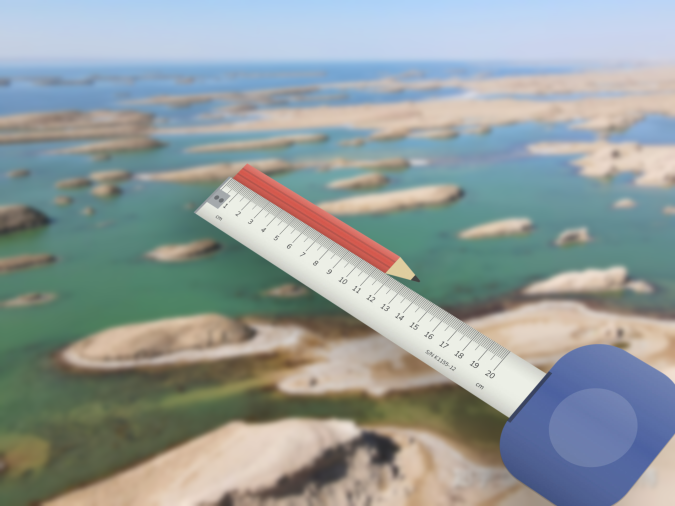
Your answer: 13.5,cm
